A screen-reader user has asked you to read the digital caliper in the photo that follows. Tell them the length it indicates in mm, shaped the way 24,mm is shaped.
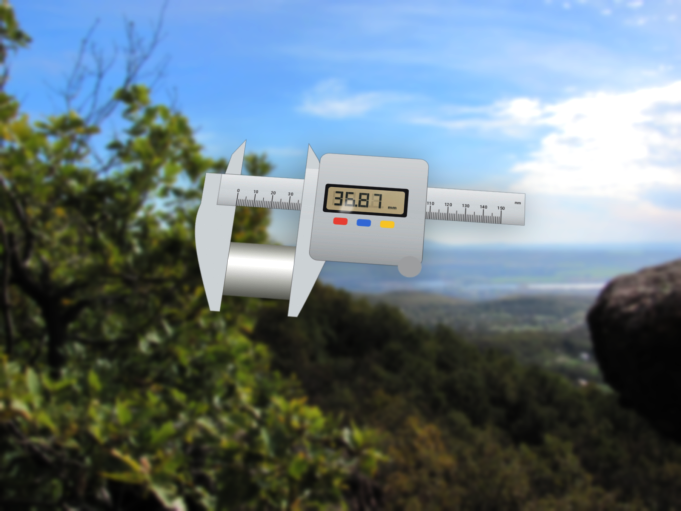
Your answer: 36.87,mm
